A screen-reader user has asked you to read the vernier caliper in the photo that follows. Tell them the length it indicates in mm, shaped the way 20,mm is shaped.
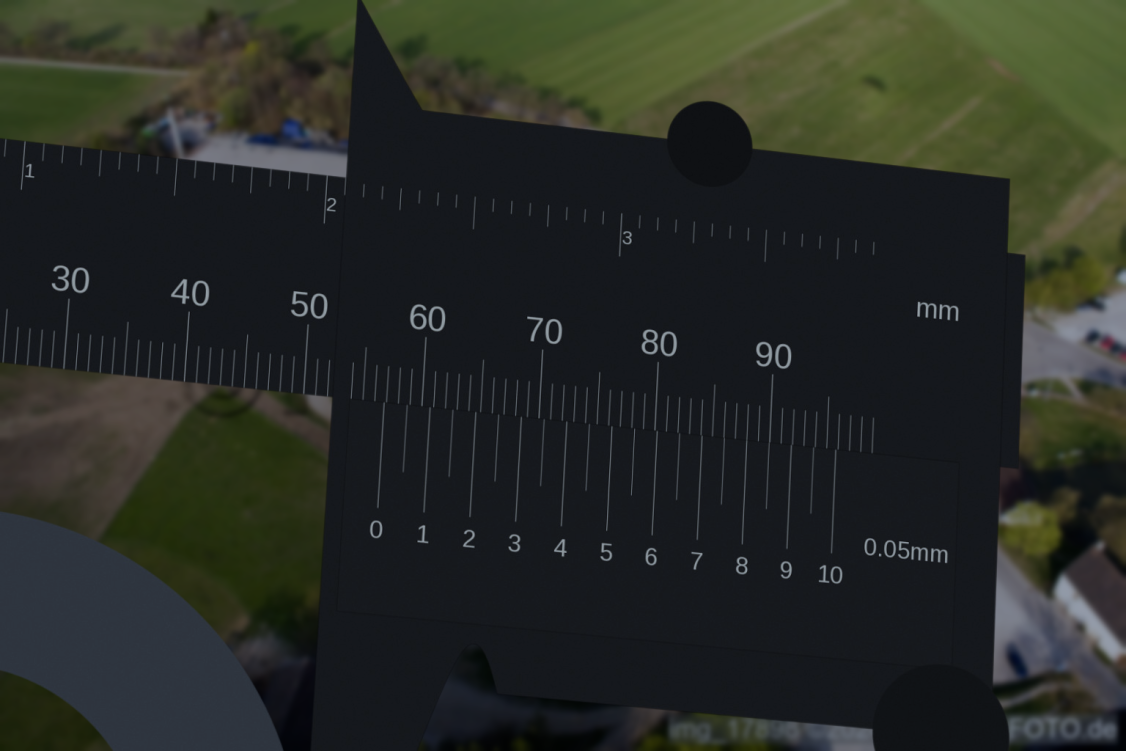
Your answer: 56.8,mm
